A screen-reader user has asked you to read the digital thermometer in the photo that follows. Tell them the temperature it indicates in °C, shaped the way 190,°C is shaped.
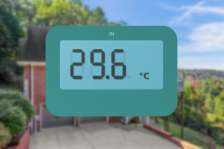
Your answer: 29.6,°C
